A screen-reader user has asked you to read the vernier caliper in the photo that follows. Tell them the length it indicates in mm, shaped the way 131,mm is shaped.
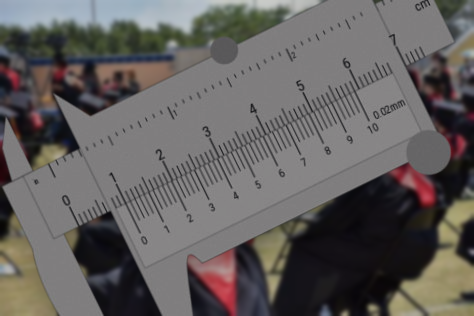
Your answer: 10.0,mm
